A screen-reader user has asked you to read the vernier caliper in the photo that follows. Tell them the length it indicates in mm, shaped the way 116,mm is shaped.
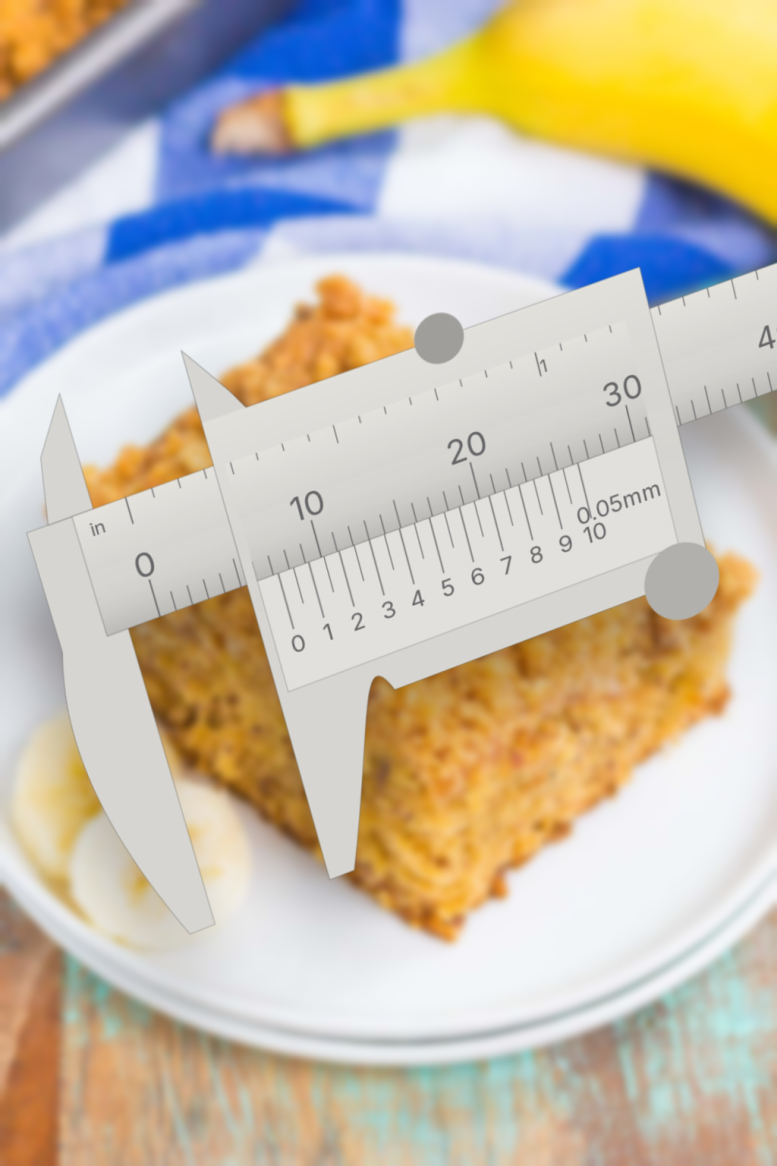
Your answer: 7.3,mm
